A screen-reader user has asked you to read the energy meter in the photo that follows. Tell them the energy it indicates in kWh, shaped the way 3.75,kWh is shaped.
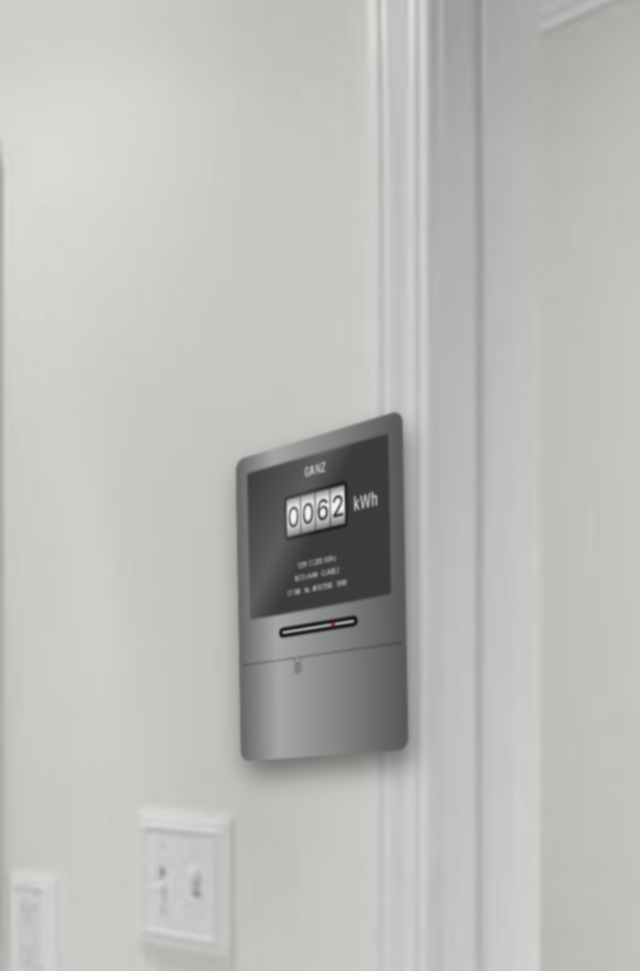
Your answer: 62,kWh
